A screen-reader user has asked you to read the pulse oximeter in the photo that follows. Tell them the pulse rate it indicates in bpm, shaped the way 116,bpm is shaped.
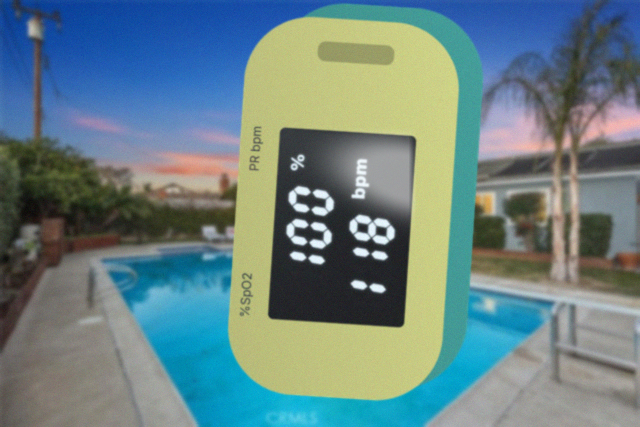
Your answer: 118,bpm
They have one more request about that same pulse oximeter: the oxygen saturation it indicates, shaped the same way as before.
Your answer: 100,%
